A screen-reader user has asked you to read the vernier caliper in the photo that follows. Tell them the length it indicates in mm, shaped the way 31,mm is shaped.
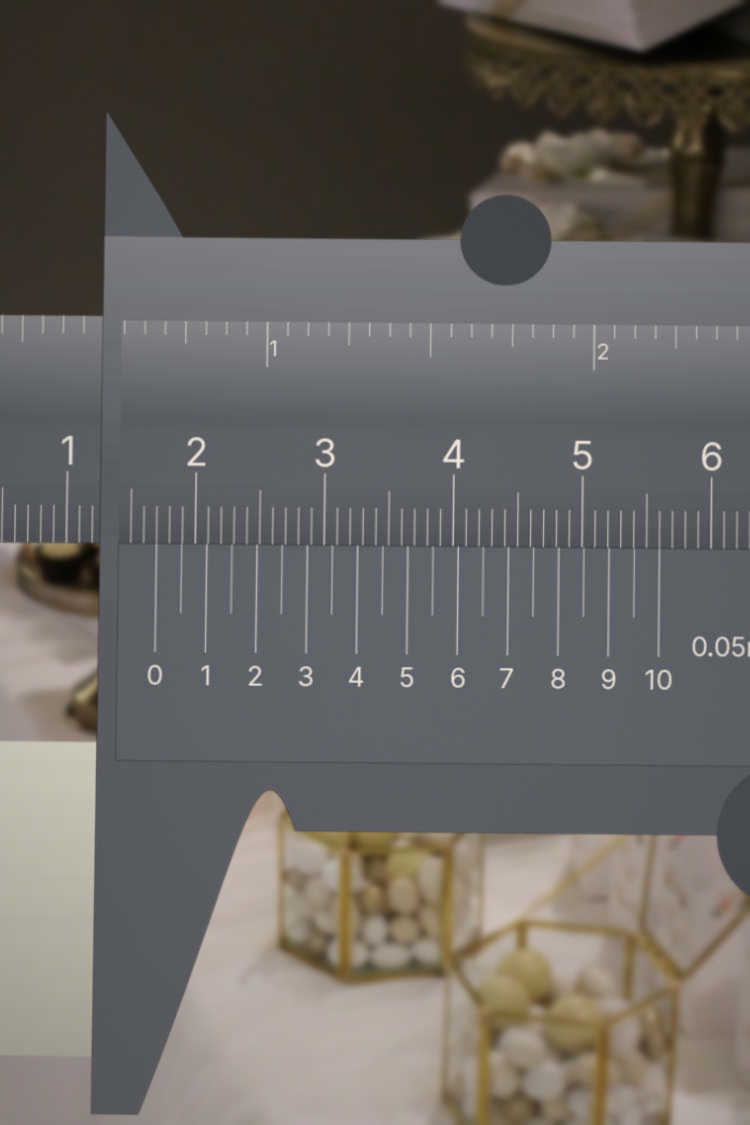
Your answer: 17.0,mm
